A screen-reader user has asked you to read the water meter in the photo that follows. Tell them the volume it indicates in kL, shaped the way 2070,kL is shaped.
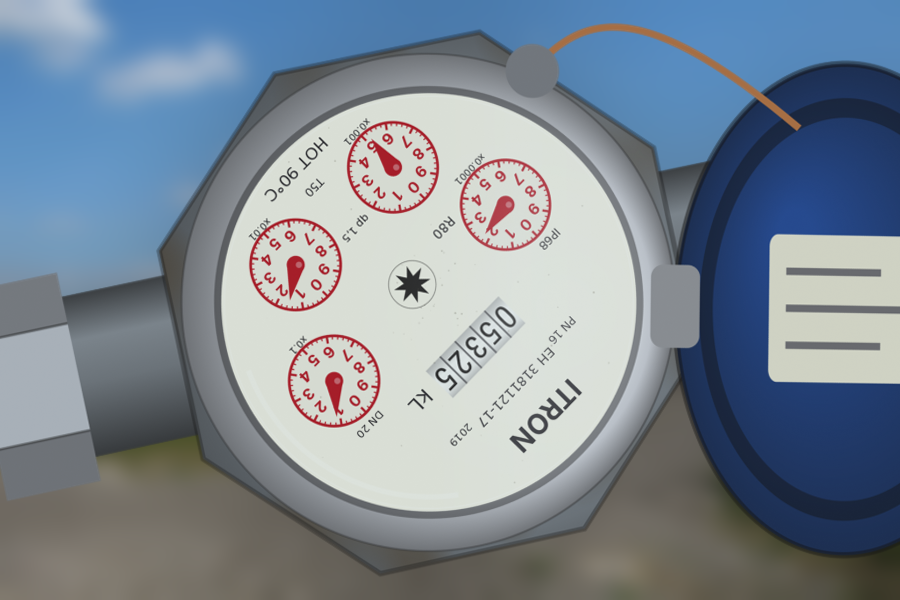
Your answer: 5325.1152,kL
